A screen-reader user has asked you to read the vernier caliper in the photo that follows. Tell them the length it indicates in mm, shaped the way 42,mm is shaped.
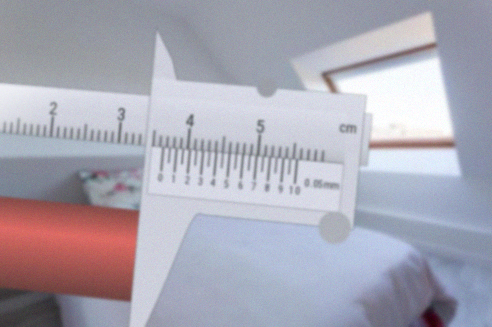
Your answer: 36.5,mm
